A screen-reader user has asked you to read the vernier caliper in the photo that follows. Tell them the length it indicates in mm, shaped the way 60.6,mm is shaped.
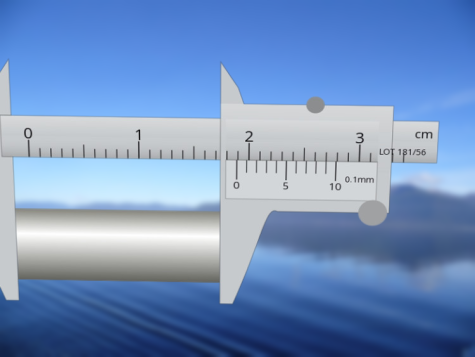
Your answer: 18.9,mm
